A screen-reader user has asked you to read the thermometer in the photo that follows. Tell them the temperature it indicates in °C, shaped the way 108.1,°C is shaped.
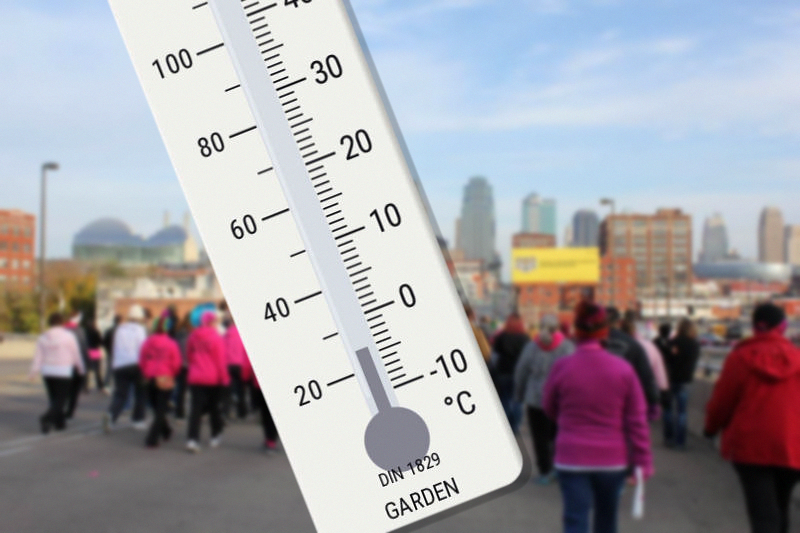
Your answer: -4,°C
